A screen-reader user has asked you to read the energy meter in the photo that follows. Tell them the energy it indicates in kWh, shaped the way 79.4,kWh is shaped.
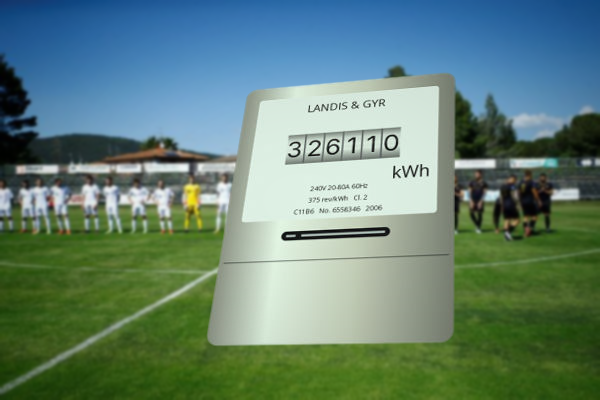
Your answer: 326110,kWh
